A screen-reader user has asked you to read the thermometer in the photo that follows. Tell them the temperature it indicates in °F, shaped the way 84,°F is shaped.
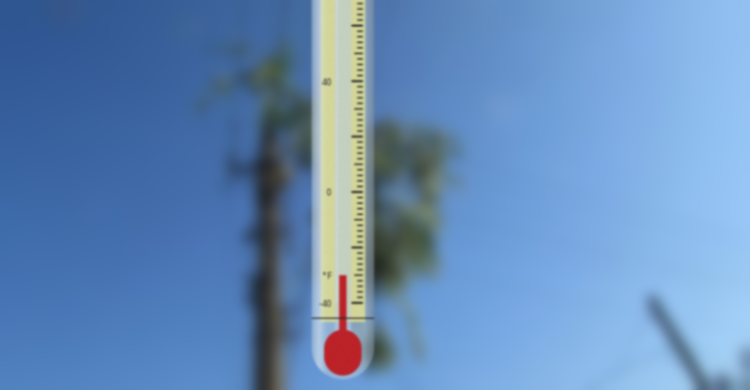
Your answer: -30,°F
